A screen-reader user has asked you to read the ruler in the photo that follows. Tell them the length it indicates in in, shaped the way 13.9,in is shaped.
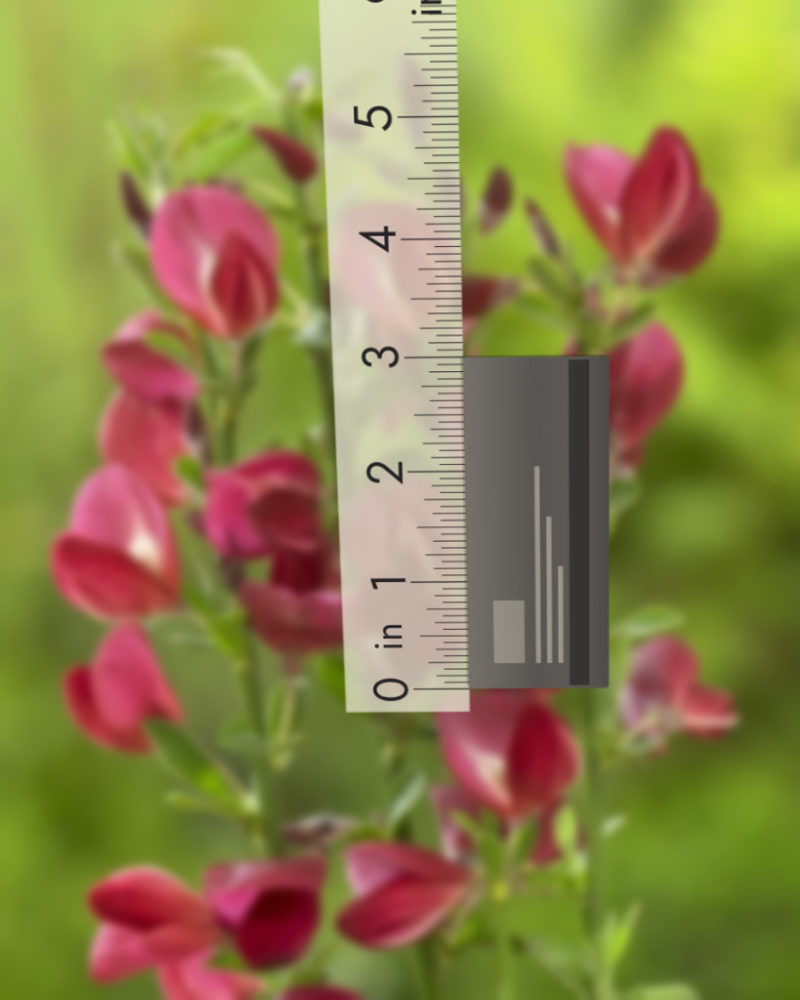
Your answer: 3,in
